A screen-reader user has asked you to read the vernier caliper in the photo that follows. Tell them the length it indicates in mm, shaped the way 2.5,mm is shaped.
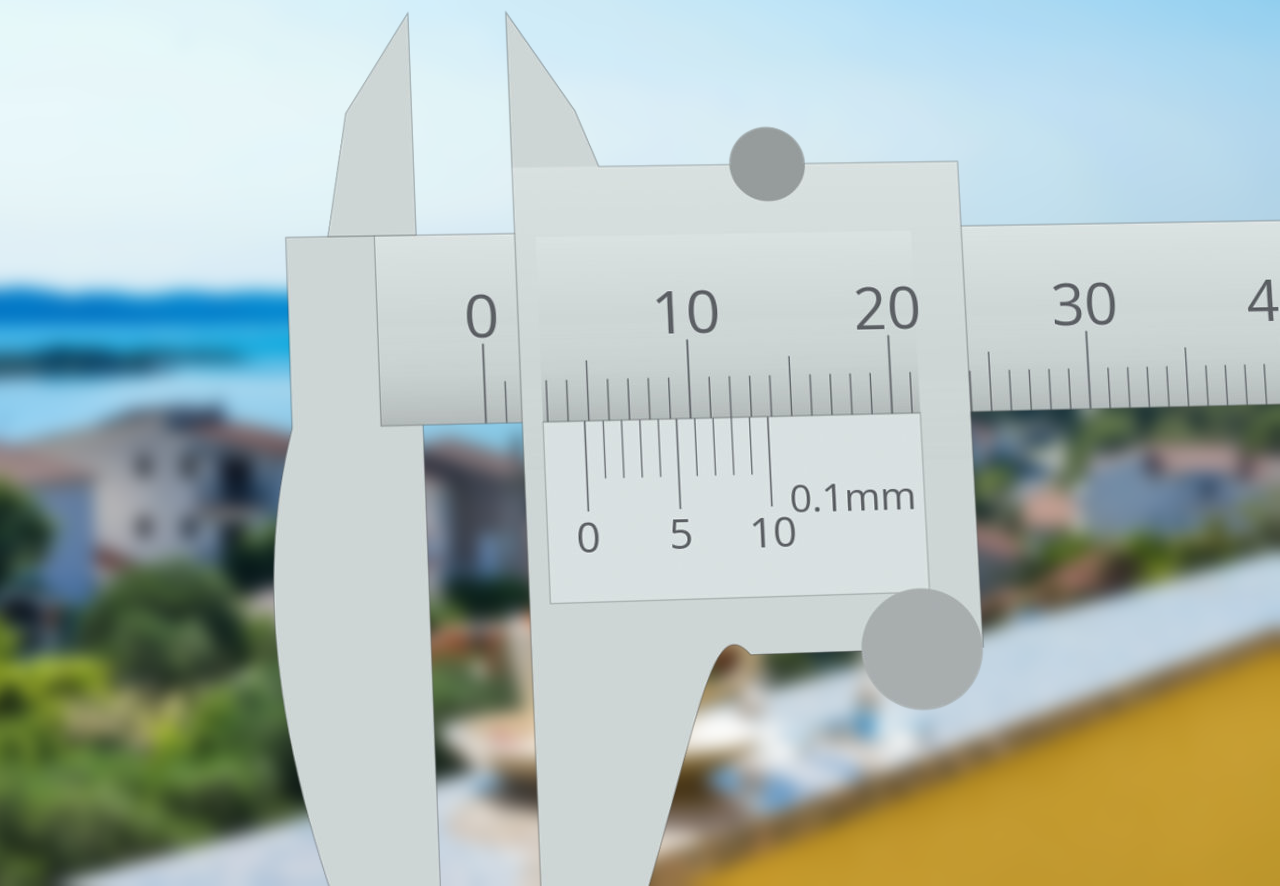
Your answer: 4.8,mm
